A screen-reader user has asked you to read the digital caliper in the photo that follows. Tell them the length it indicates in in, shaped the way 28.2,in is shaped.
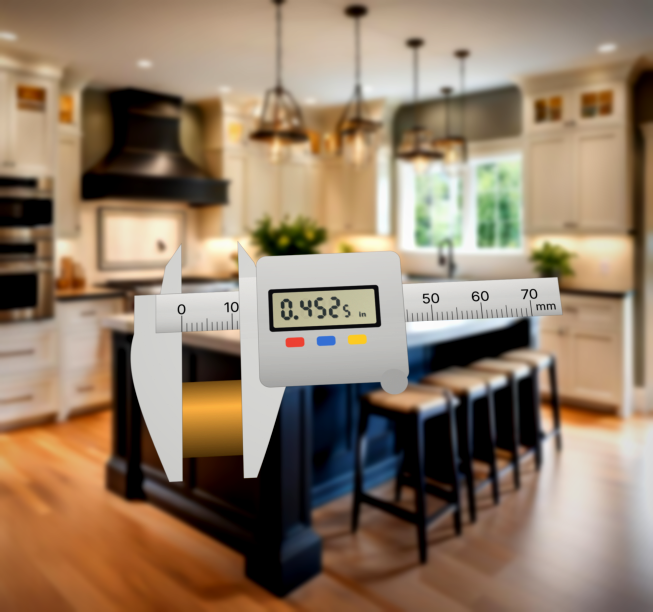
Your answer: 0.4525,in
